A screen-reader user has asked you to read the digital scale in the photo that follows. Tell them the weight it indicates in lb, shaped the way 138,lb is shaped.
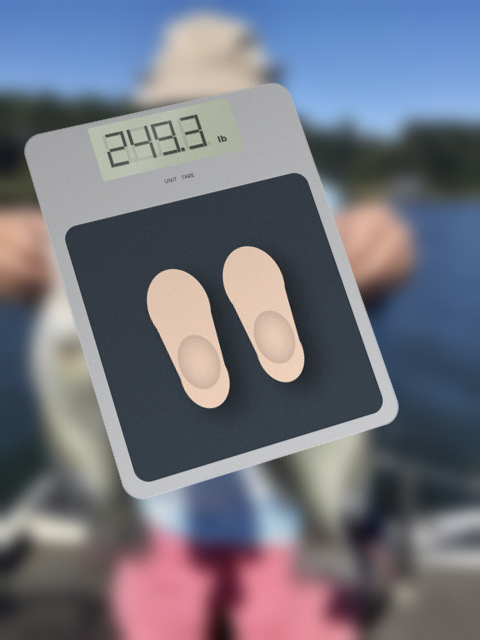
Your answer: 249.3,lb
